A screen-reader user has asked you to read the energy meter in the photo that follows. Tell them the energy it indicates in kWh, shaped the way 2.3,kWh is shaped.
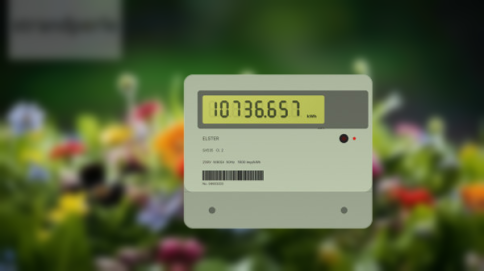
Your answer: 10736.657,kWh
